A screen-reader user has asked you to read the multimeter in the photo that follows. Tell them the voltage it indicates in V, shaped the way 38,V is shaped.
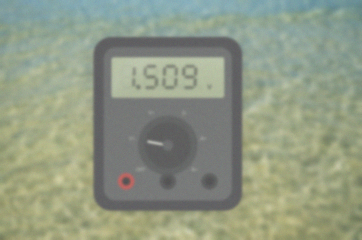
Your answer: 1.509,V
